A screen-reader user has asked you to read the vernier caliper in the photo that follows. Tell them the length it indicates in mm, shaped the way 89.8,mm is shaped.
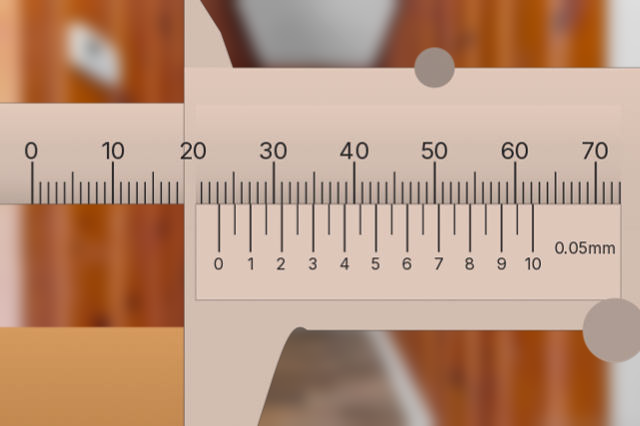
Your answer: 23.2,mm
